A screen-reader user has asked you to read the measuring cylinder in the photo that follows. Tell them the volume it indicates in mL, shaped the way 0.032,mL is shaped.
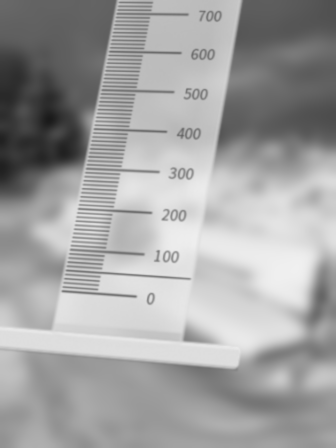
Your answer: 50,mL
